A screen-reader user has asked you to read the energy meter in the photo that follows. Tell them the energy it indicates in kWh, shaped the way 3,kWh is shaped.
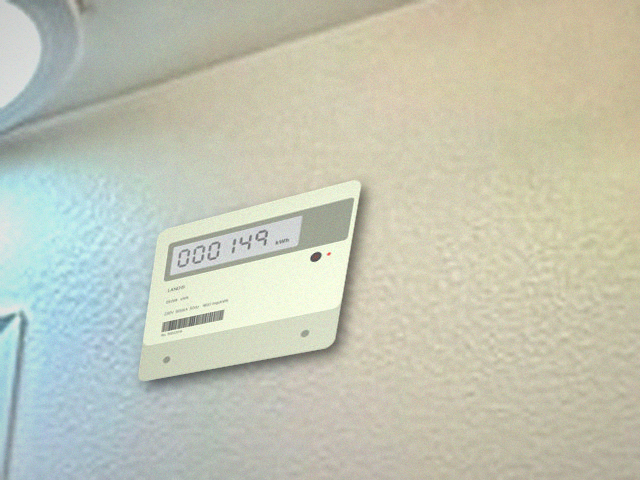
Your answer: 149,kWh
